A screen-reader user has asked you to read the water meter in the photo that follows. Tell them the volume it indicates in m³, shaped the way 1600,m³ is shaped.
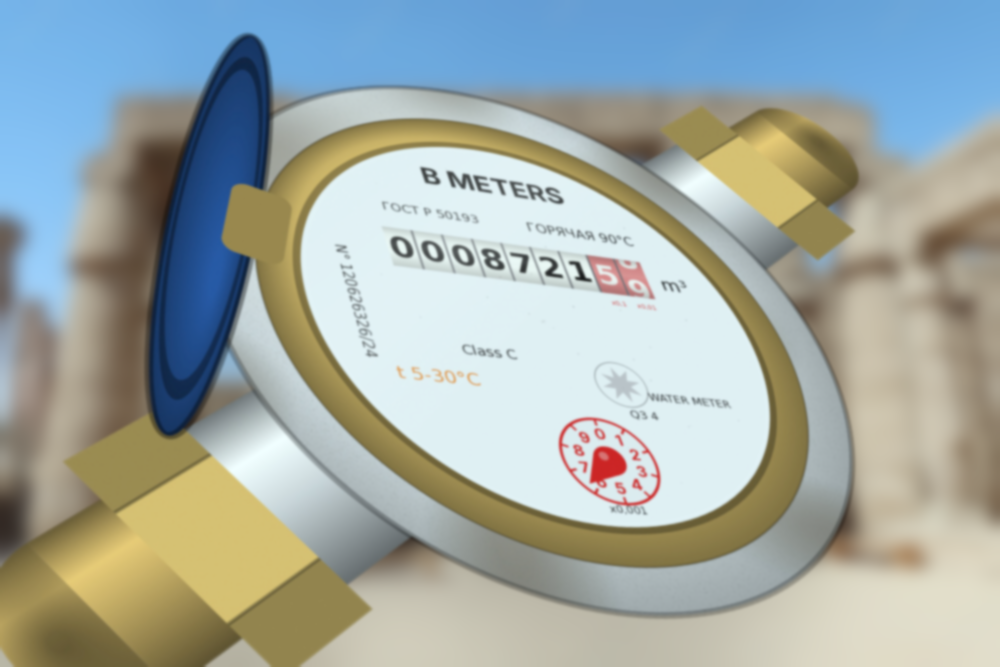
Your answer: 8721.586,m³
